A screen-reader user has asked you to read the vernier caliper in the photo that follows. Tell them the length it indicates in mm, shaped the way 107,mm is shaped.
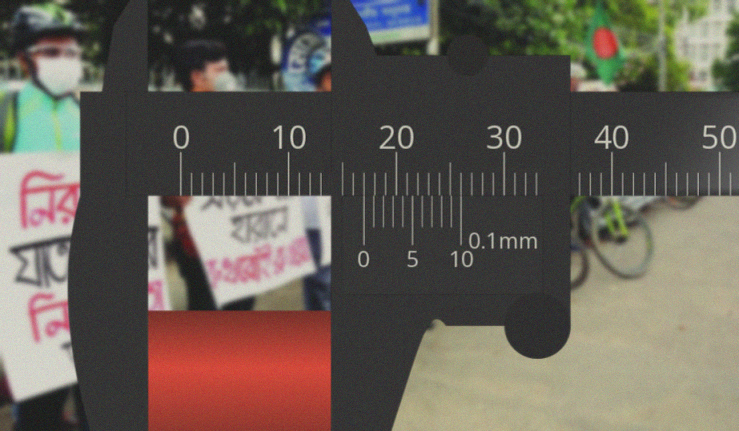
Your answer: 17.0,mm
